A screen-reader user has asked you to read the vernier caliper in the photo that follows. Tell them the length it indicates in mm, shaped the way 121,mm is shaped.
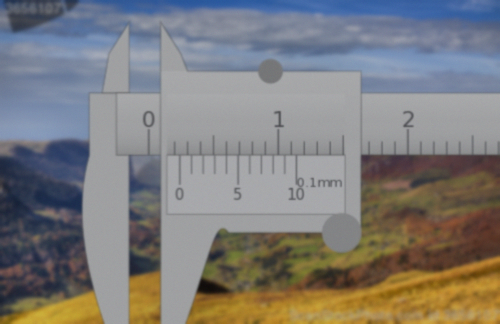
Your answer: 2.4,mm
